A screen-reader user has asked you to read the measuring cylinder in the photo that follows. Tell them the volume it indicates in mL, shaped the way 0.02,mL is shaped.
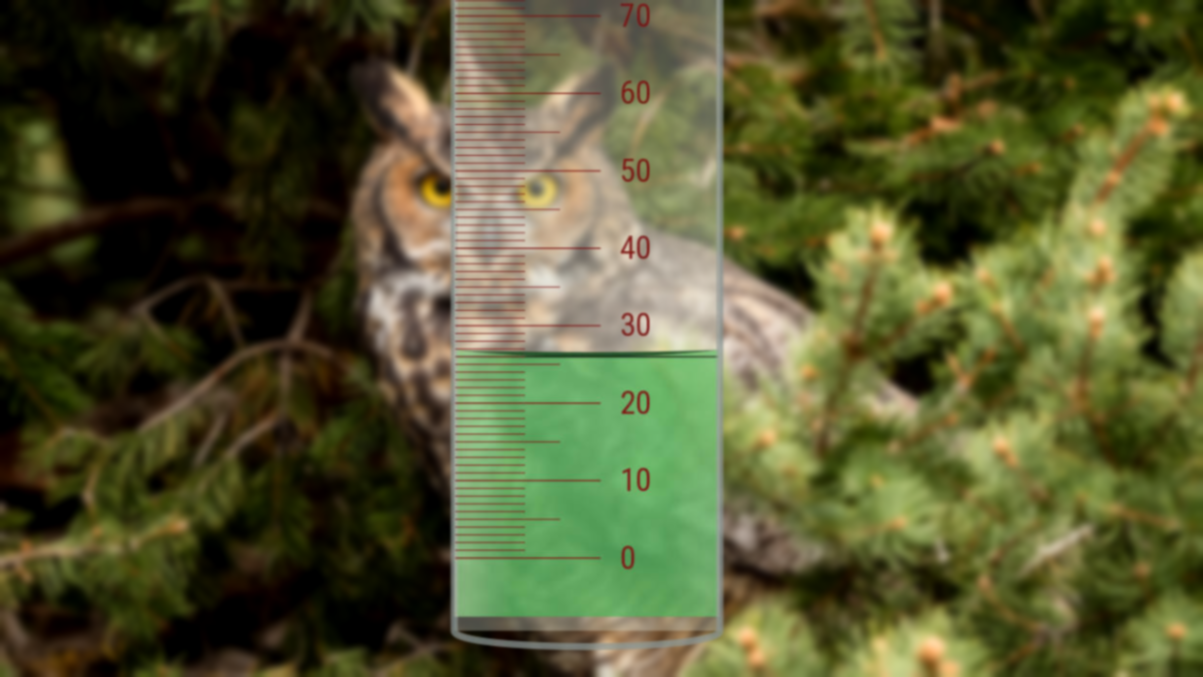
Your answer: 26,mL
